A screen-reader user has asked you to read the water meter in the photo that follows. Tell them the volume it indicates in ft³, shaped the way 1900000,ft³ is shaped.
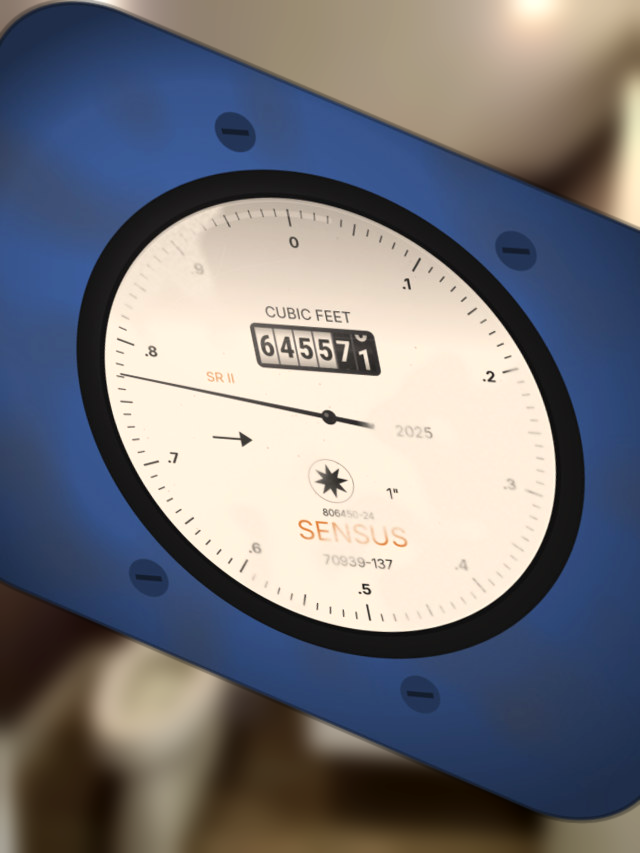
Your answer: 645570.77,ft³
